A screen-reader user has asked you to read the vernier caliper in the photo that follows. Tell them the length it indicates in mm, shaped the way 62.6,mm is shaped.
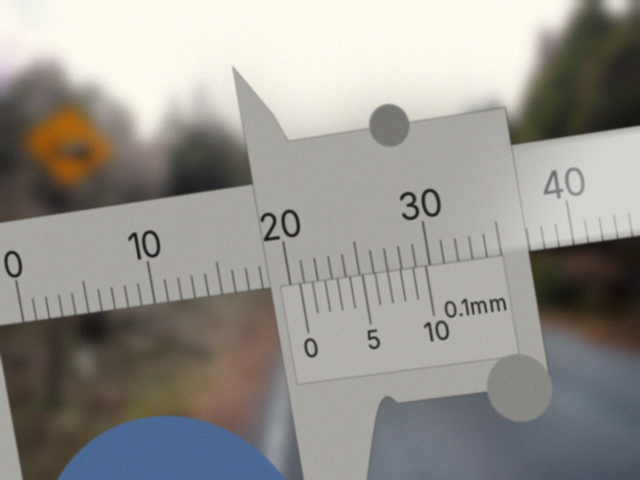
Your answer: 20.7,mm
